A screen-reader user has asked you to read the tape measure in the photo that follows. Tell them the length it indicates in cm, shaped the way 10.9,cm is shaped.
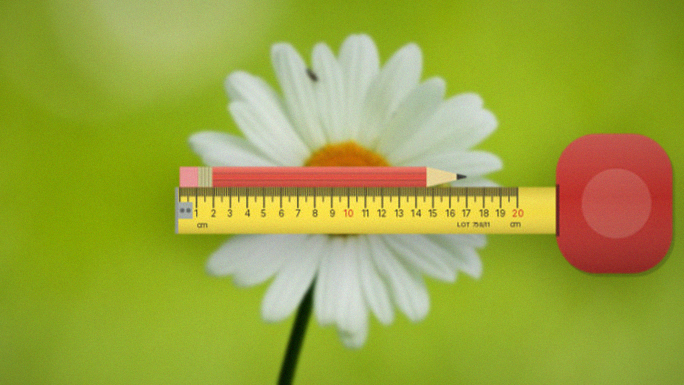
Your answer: 17,cm
